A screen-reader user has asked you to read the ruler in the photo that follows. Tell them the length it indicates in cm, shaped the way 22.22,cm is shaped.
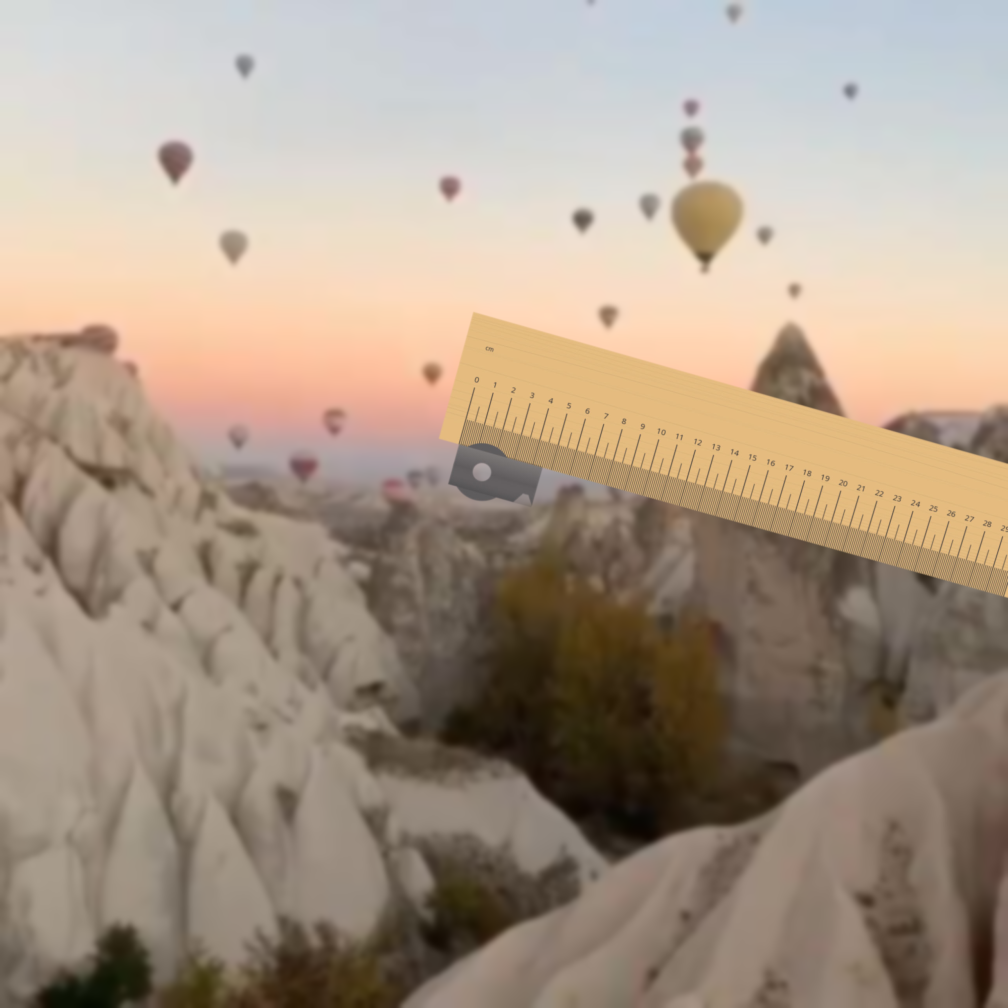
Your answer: 4.5,cm
